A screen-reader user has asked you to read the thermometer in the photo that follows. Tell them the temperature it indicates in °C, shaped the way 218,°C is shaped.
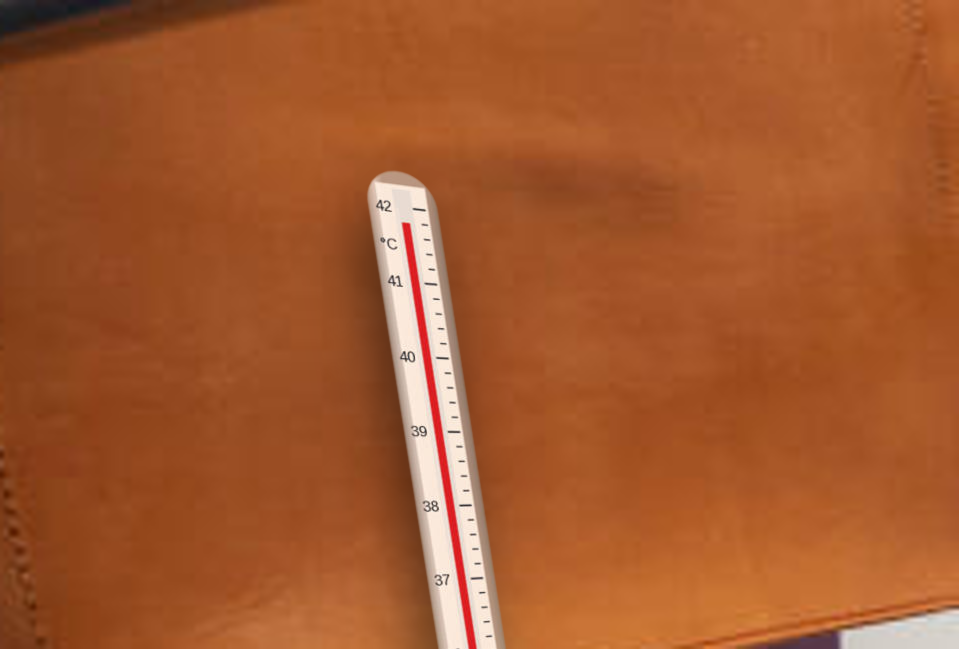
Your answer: 41.8,°C
